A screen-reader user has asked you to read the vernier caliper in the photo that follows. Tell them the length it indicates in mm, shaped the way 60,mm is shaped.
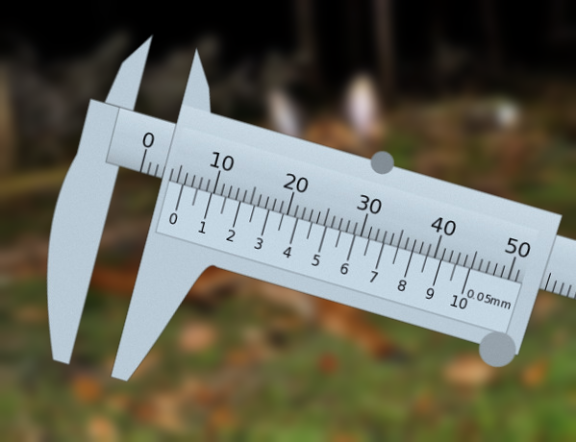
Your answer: 5.8,mm
